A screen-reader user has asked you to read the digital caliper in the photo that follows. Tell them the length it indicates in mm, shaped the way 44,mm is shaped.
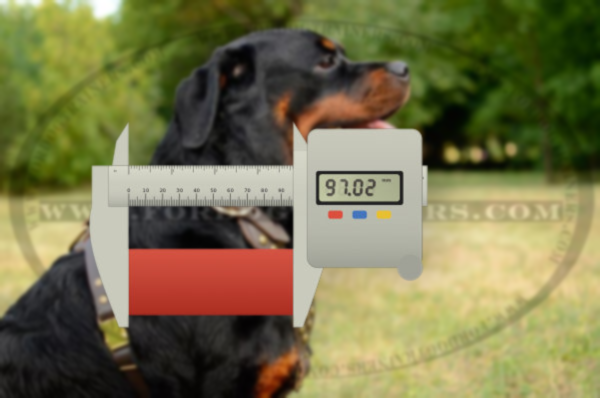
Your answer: 97.02,mm
